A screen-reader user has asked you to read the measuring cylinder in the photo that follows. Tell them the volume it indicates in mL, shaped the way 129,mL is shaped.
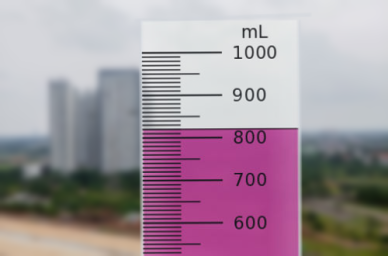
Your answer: 820,mL
